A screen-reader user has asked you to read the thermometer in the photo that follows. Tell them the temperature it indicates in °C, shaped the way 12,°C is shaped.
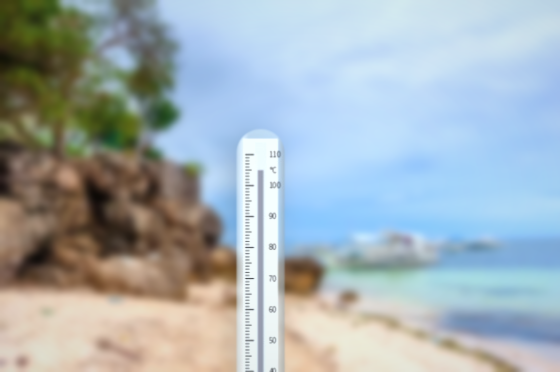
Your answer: 105,°C
